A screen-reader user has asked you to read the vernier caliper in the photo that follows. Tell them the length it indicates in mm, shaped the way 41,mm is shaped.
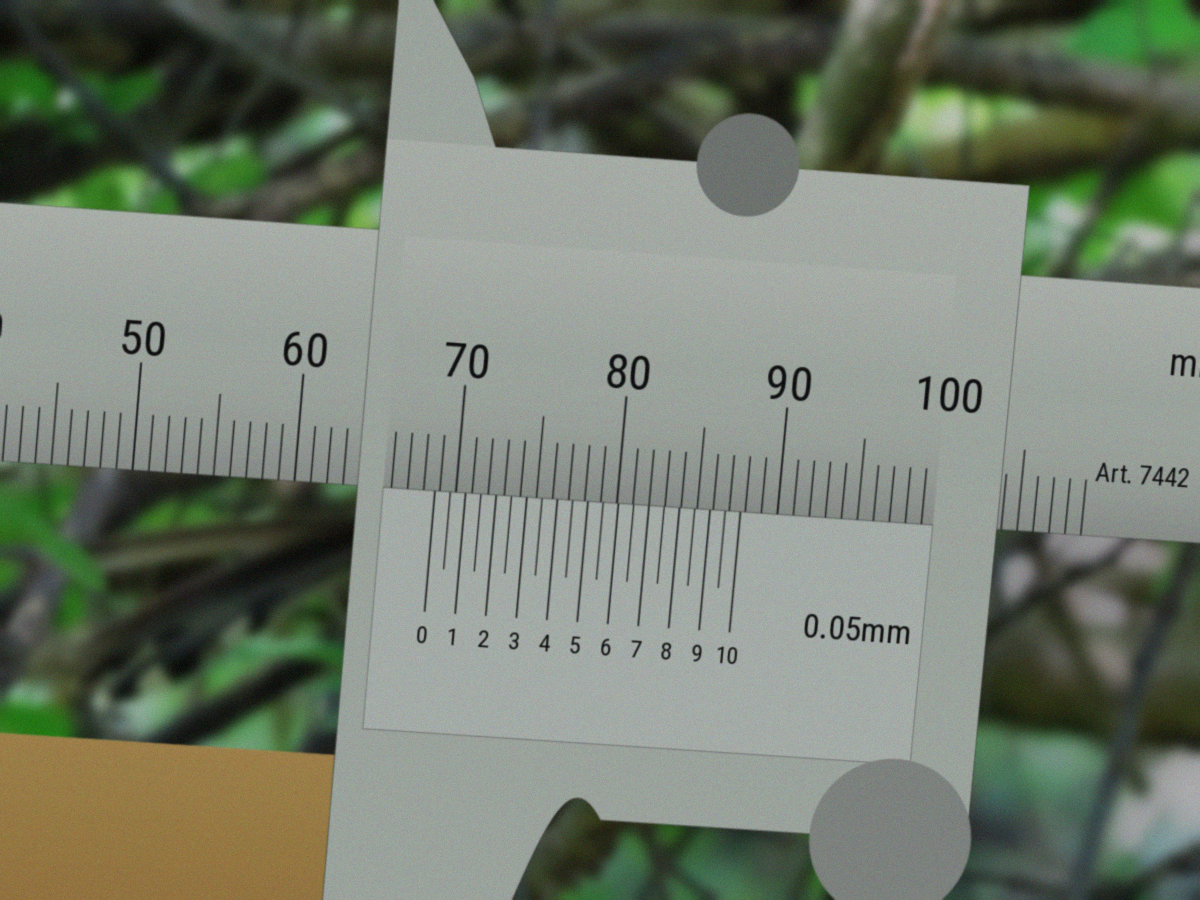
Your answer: 68.7,mm
